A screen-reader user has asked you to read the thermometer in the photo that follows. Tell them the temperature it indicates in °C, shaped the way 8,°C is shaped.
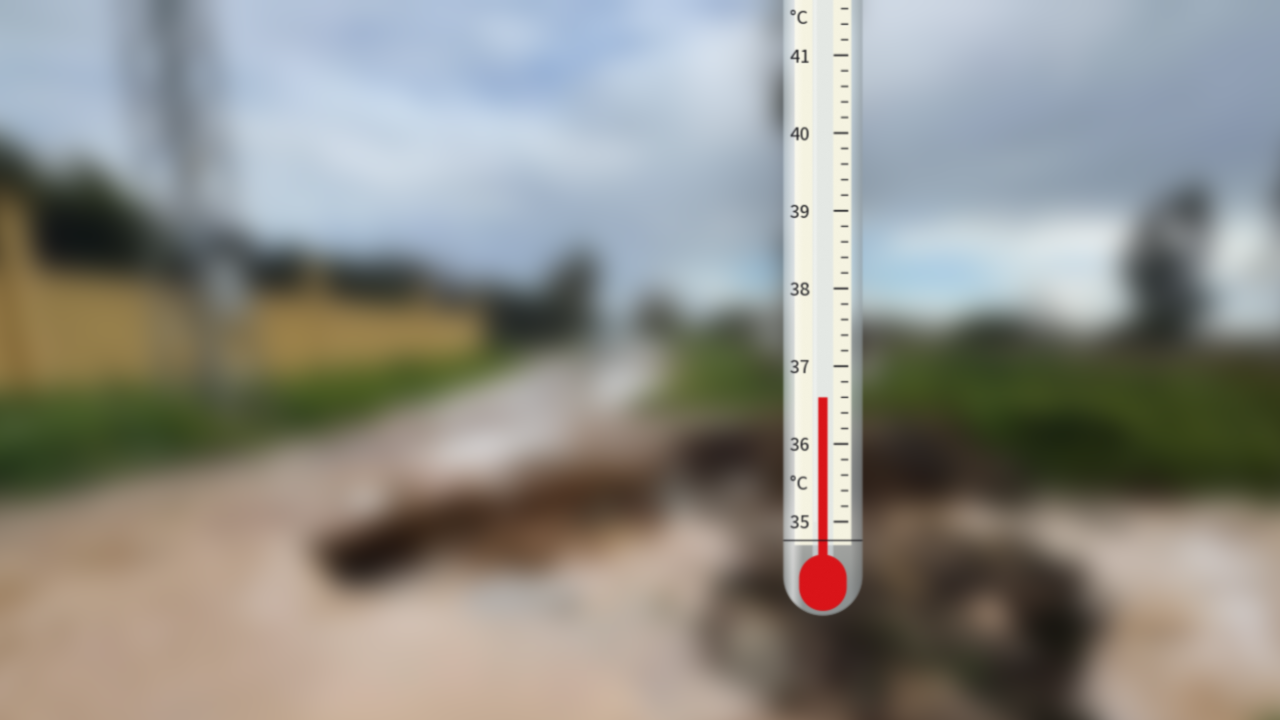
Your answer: 36.6,°C
